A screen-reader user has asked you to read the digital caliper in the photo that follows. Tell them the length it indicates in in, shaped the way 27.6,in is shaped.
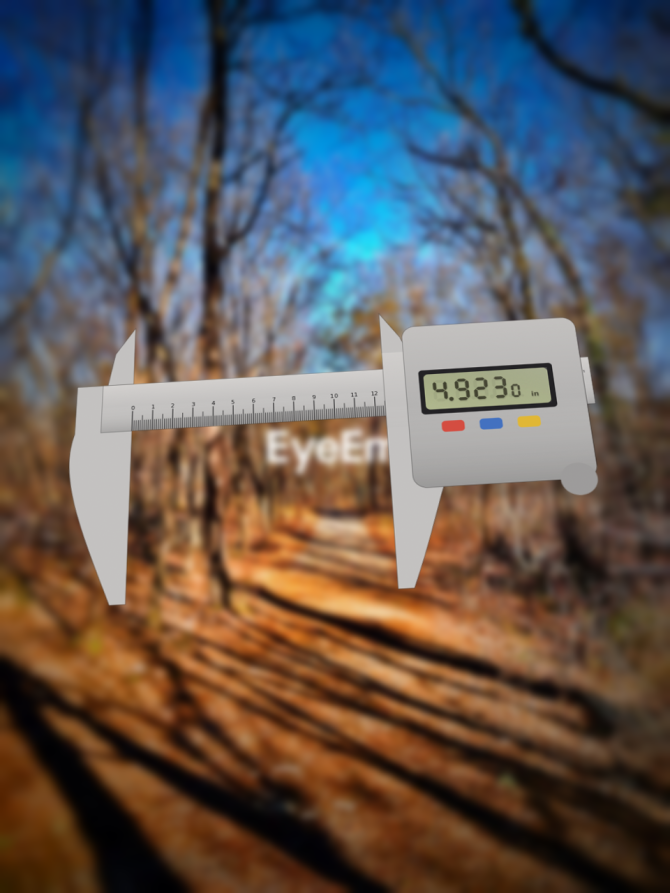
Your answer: 4.9230,in
